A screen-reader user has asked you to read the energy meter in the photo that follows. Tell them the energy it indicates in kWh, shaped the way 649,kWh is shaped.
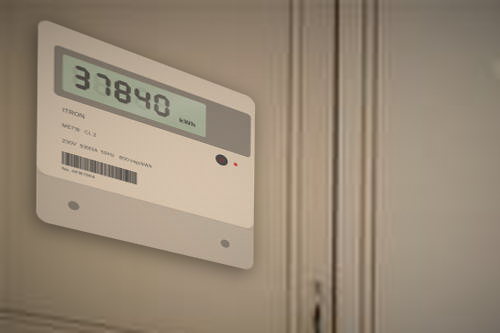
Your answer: 37840,kWh
